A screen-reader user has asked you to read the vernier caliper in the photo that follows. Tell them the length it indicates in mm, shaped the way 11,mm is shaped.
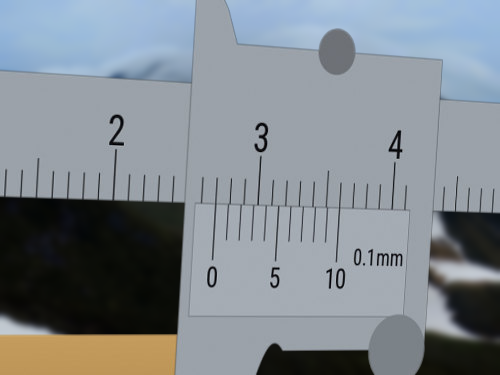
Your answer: 27.0,mm
